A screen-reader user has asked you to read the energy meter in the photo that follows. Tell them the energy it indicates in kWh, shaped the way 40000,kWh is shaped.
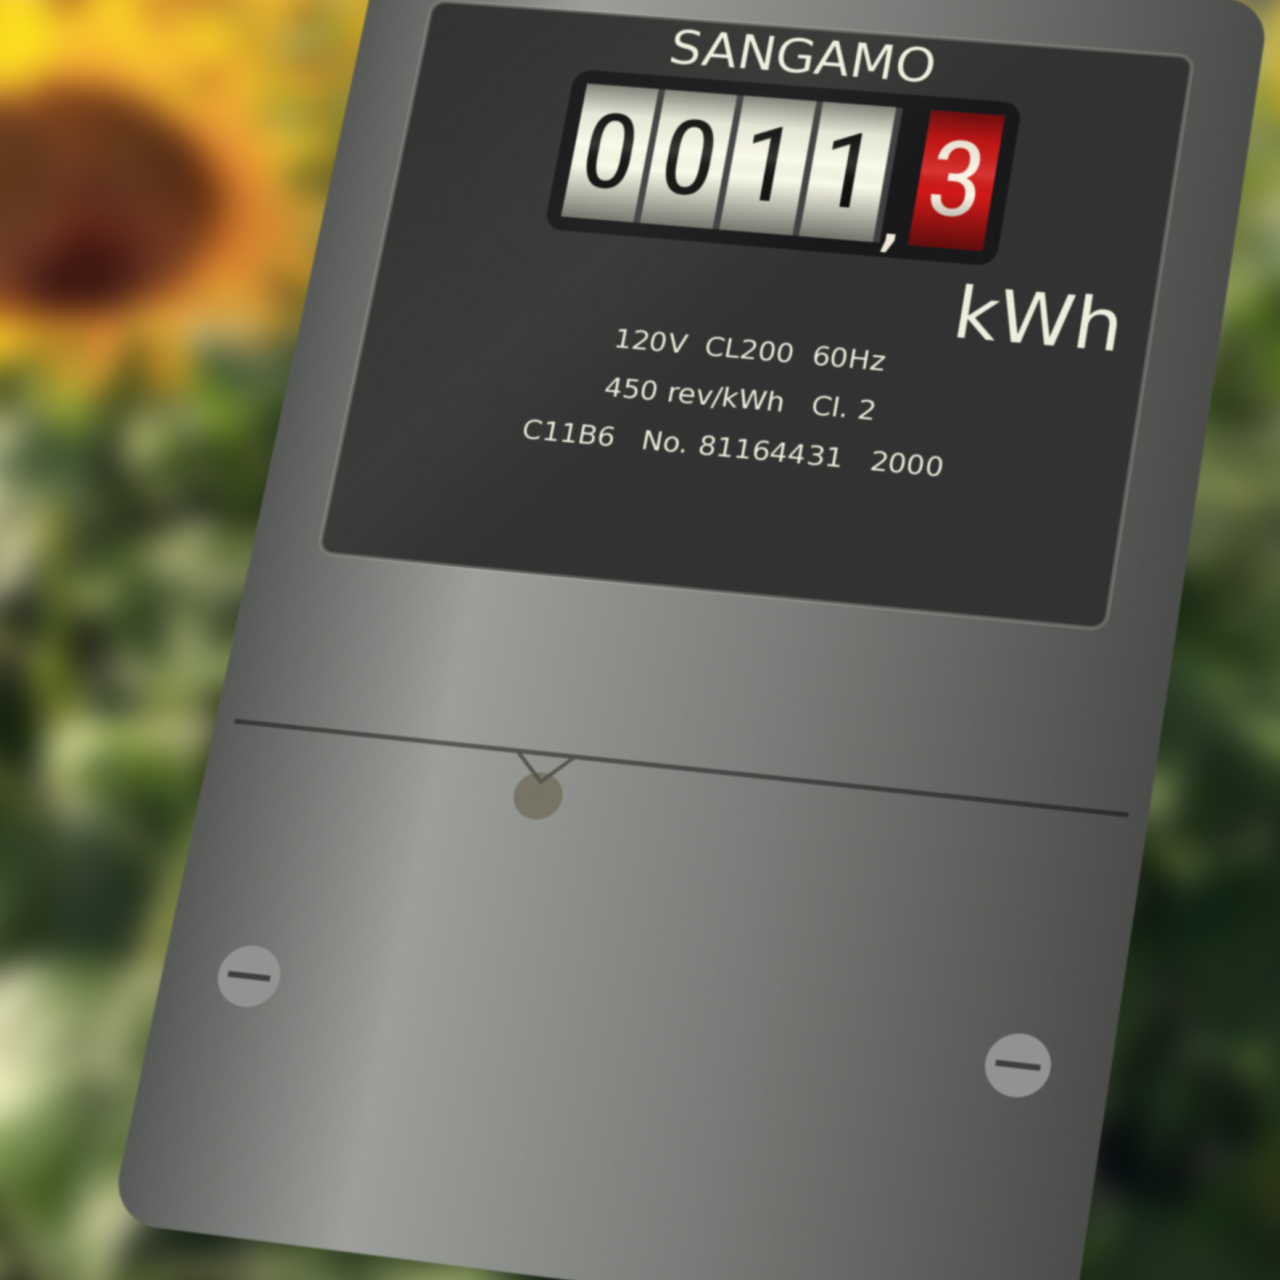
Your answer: 11.3,kWh
